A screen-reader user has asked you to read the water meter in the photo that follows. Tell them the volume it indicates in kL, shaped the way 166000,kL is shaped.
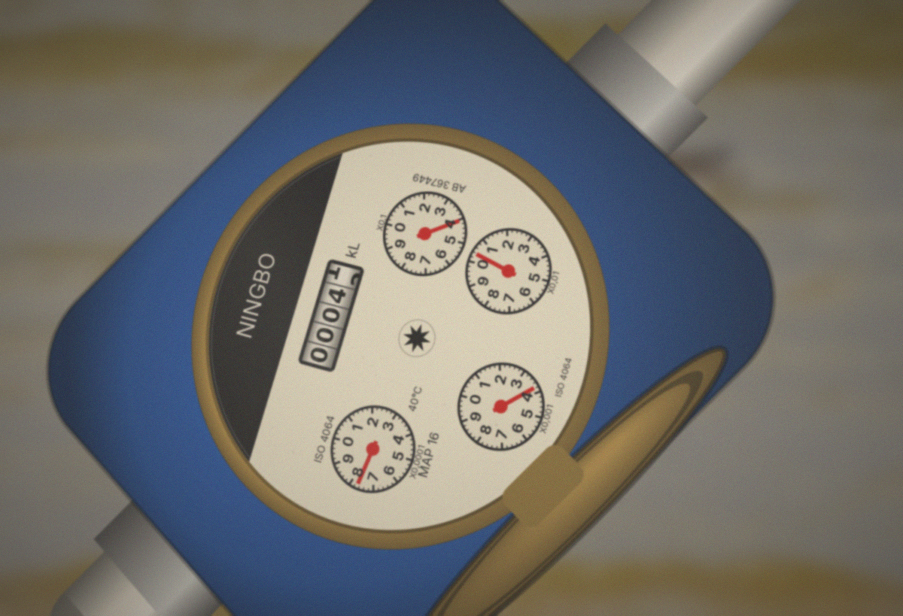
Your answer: 41.4037,kL
